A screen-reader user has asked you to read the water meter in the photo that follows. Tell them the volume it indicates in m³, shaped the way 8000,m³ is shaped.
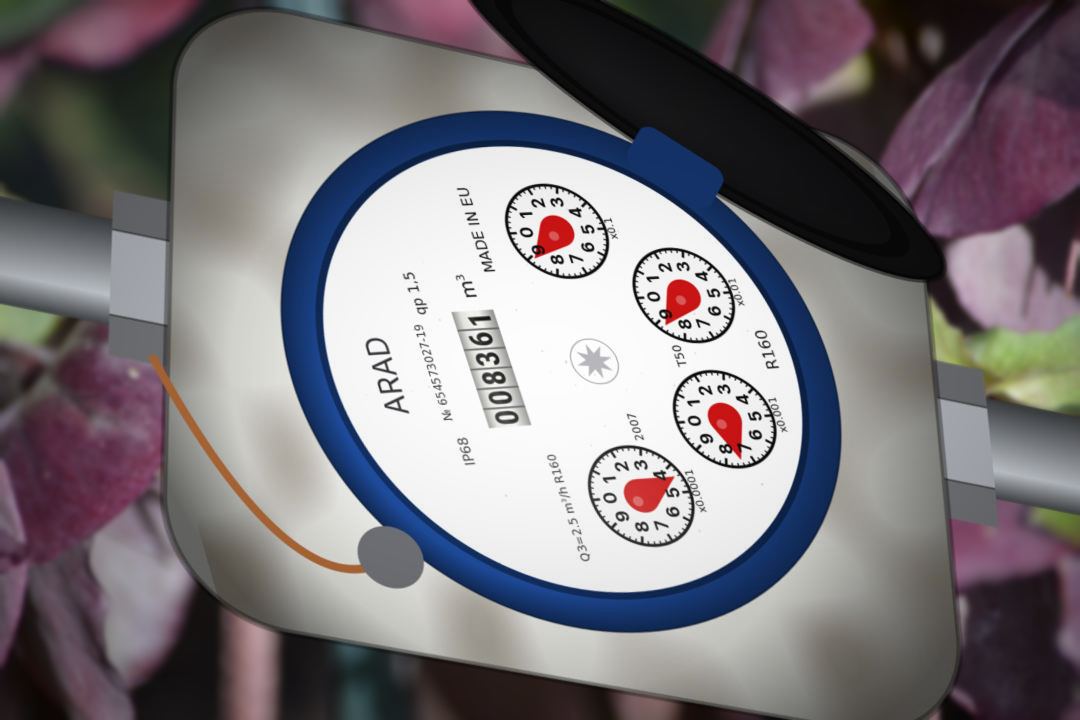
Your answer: 8360.8874,m³
